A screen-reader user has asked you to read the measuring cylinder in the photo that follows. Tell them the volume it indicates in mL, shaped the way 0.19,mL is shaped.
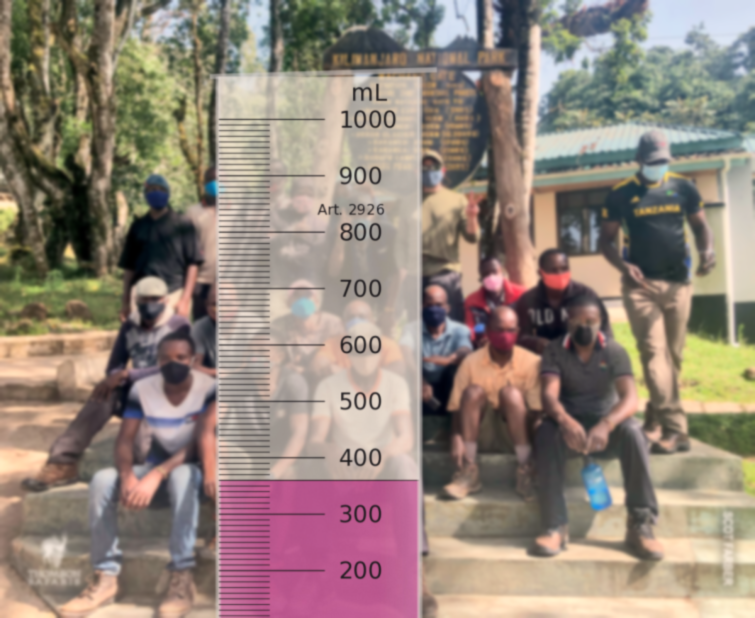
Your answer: 360,mL
